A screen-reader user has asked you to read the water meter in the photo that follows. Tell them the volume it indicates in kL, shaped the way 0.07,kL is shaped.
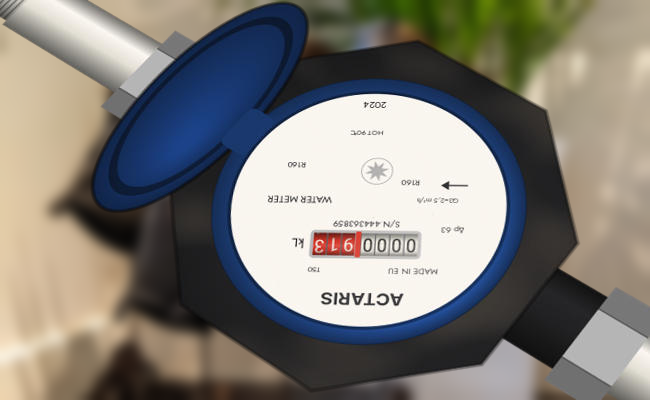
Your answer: 0.913,kL
